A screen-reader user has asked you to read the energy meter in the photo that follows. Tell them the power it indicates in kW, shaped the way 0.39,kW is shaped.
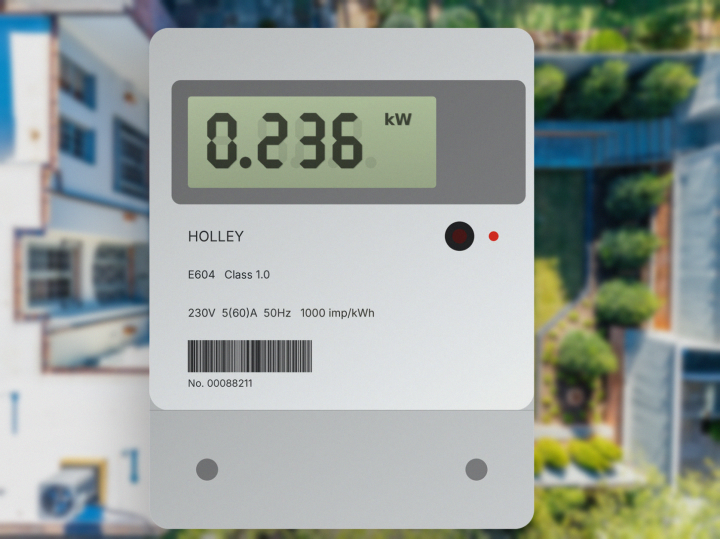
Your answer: 0.236,kW
